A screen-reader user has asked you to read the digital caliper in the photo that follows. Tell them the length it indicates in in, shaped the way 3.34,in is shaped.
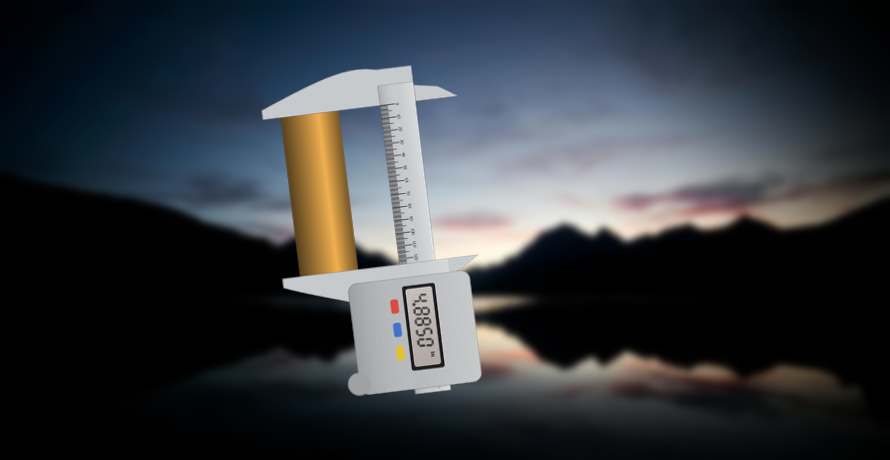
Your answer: 4.8850,in
